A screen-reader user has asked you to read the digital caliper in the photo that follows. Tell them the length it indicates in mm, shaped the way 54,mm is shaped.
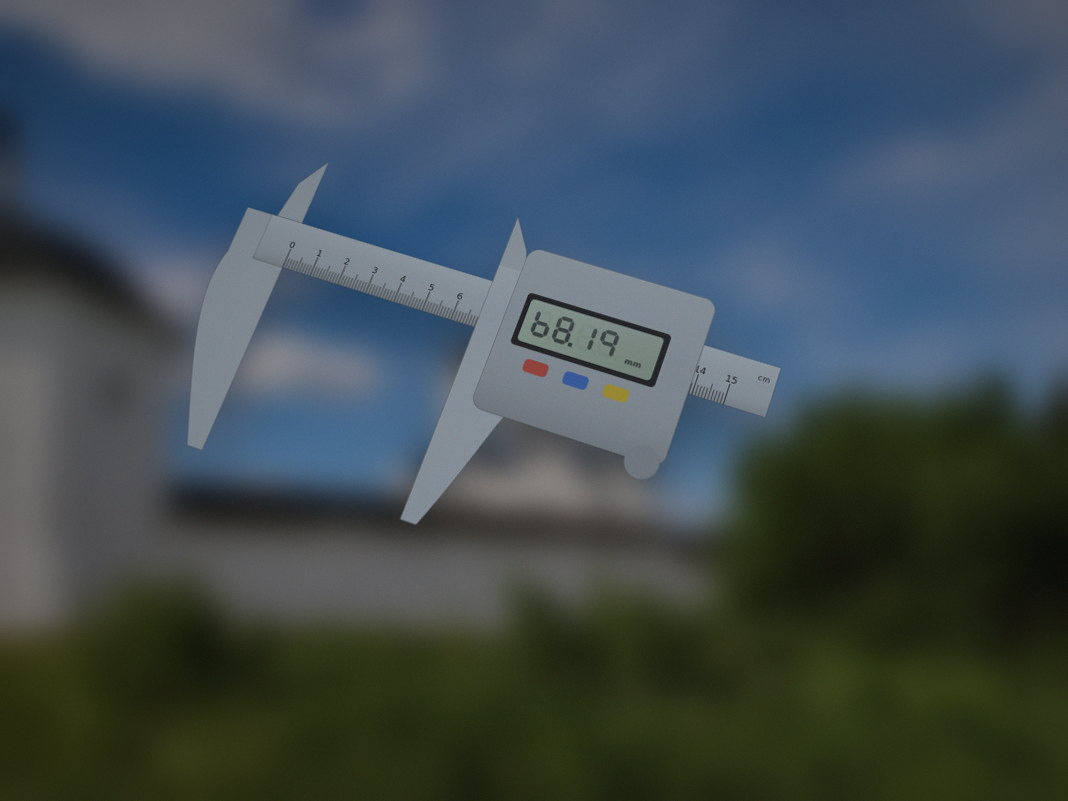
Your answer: 68.19,mm
